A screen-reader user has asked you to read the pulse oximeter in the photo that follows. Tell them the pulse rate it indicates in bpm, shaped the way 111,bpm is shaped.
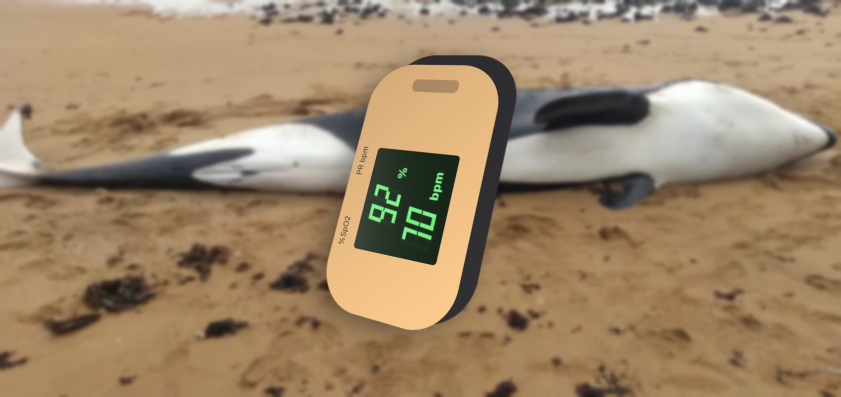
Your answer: 70,bpm
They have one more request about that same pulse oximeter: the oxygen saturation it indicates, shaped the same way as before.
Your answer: 92,%
